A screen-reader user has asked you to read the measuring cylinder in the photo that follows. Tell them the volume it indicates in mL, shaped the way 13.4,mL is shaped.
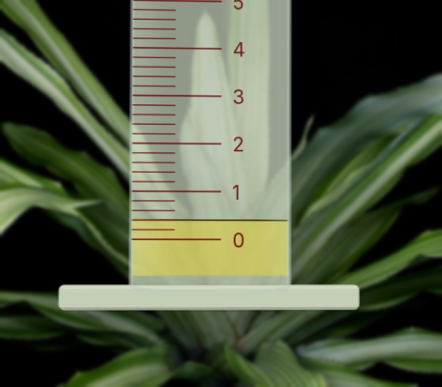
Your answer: 0.4,mL
